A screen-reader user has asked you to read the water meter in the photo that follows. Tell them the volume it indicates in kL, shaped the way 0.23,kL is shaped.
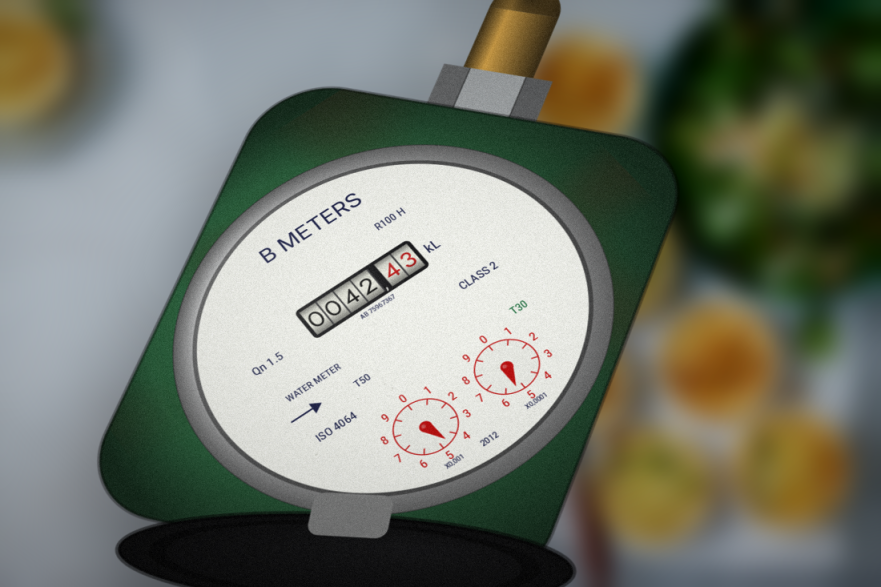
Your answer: 42.4345,kL
